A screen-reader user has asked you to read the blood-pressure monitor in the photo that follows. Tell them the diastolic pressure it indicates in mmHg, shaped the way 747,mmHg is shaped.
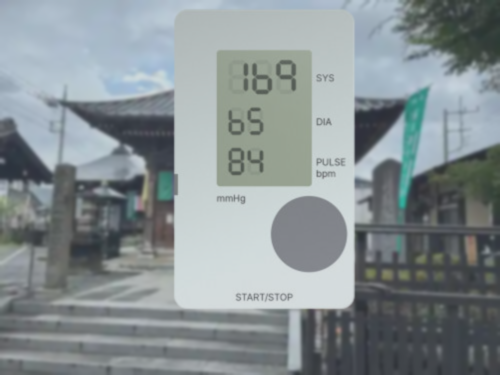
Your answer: 65,mmHg
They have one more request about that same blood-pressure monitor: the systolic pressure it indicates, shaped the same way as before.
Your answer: 169,mmHg
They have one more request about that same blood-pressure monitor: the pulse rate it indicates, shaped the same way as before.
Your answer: 84,bpm
